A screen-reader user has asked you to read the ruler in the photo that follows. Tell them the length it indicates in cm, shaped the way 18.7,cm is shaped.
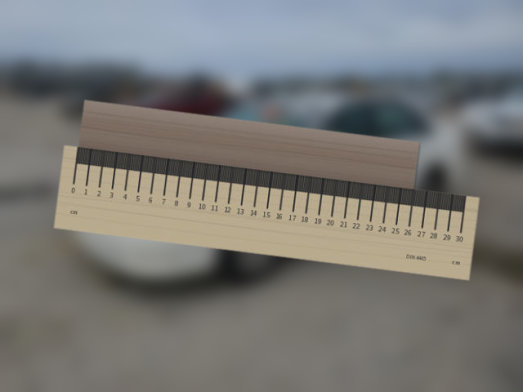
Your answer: 26,cm
